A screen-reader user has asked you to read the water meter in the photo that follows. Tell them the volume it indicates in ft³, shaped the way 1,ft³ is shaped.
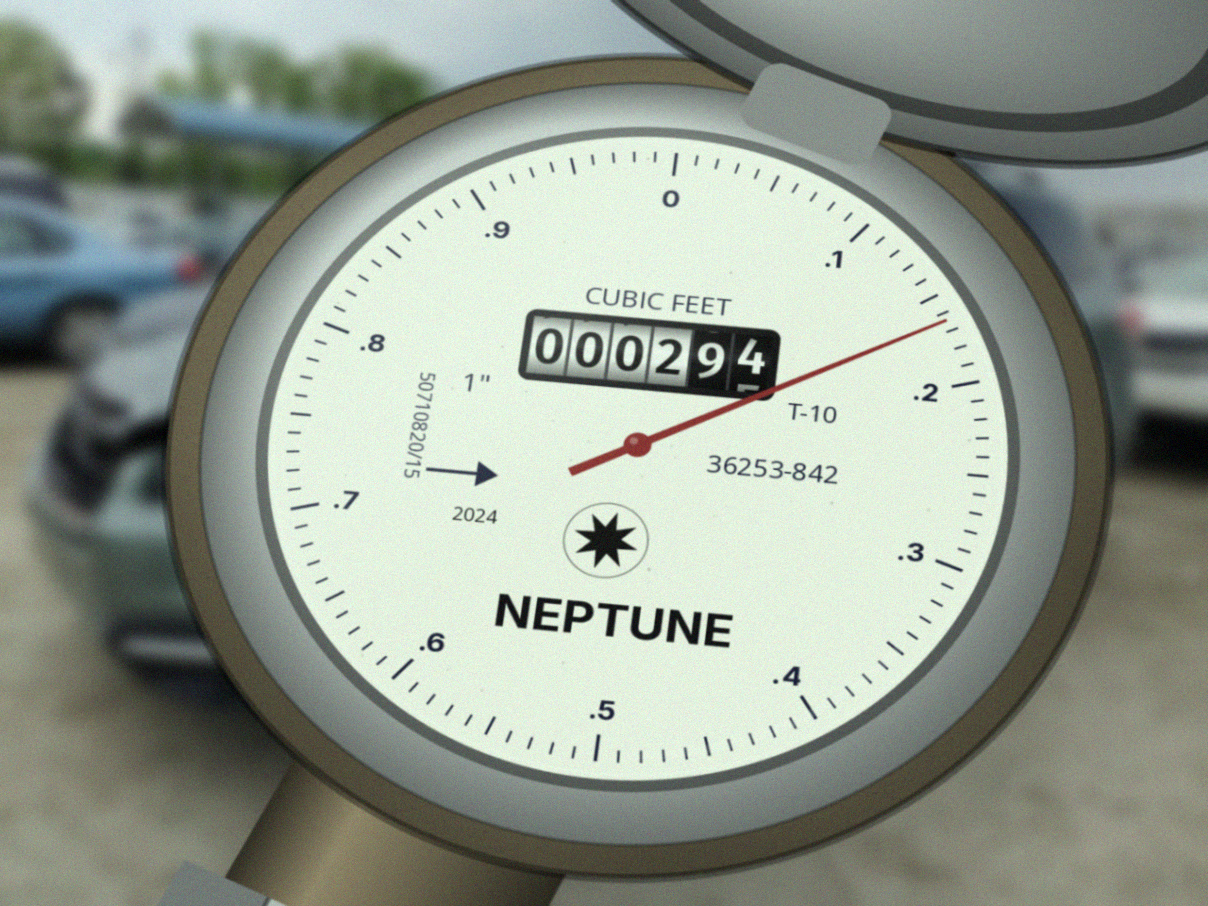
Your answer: 294.16,ft³
